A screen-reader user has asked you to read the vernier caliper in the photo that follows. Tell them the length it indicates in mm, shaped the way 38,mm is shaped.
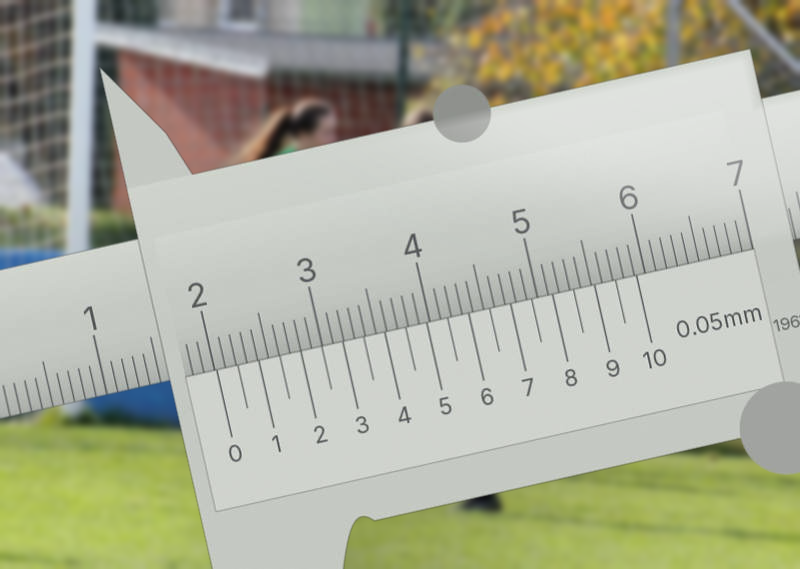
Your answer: 20.2,mm
